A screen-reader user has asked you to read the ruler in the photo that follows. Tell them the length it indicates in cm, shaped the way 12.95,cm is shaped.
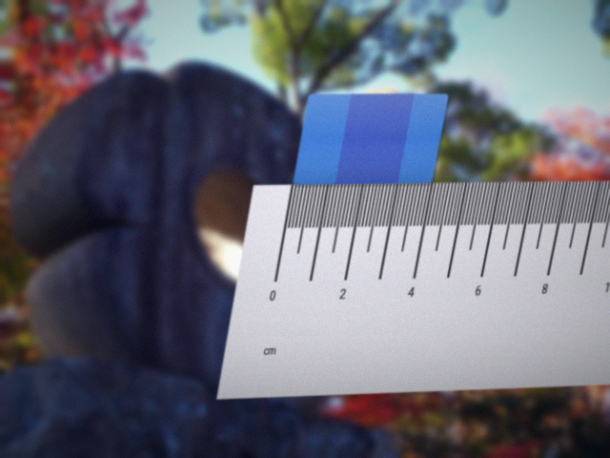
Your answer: 4,cm
